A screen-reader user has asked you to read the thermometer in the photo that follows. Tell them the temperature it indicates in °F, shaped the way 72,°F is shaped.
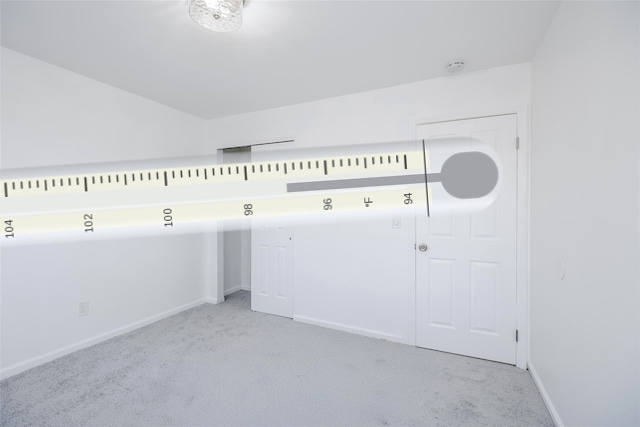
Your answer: 97,°F
